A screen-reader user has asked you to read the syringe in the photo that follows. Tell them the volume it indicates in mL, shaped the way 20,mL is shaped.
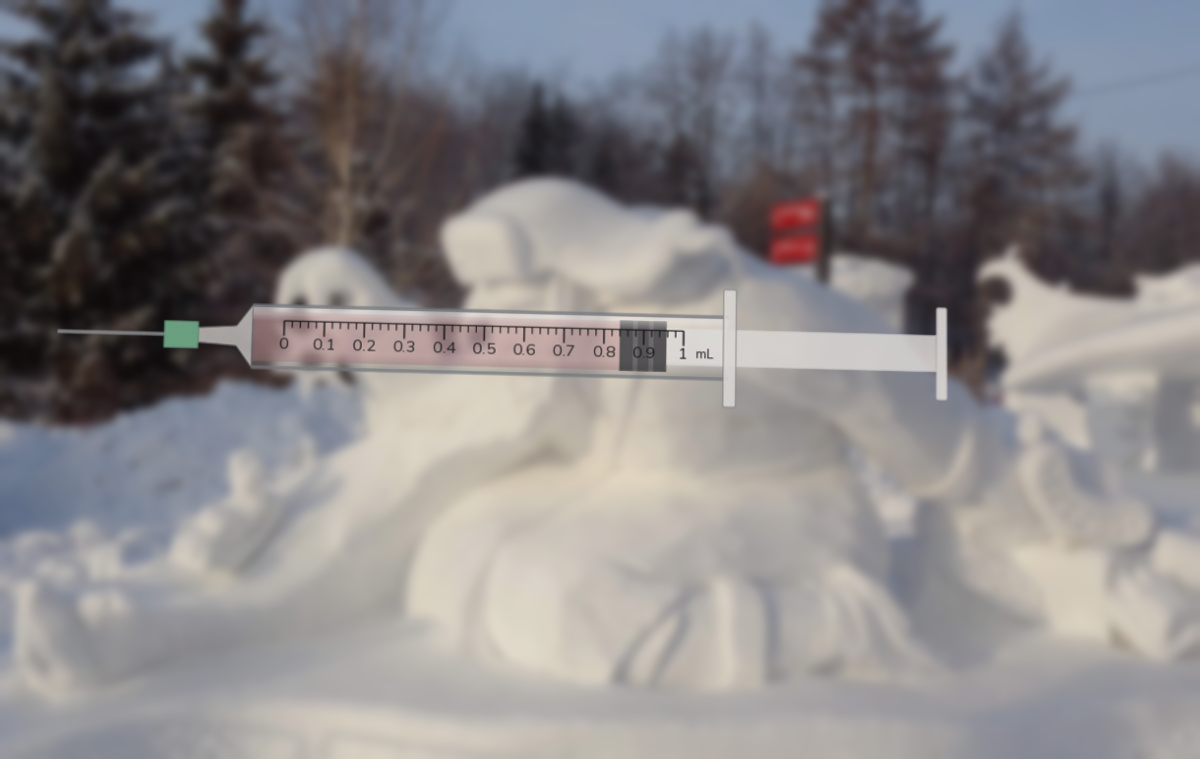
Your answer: 0.84,mL
